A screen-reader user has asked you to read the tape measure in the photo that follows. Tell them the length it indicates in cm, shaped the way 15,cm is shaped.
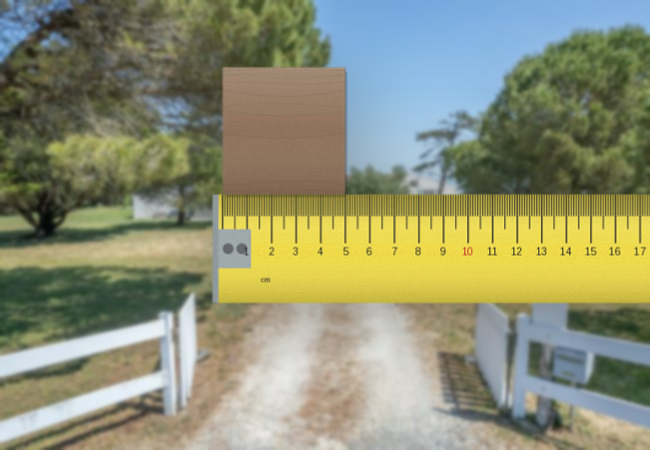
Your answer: 5,cm
